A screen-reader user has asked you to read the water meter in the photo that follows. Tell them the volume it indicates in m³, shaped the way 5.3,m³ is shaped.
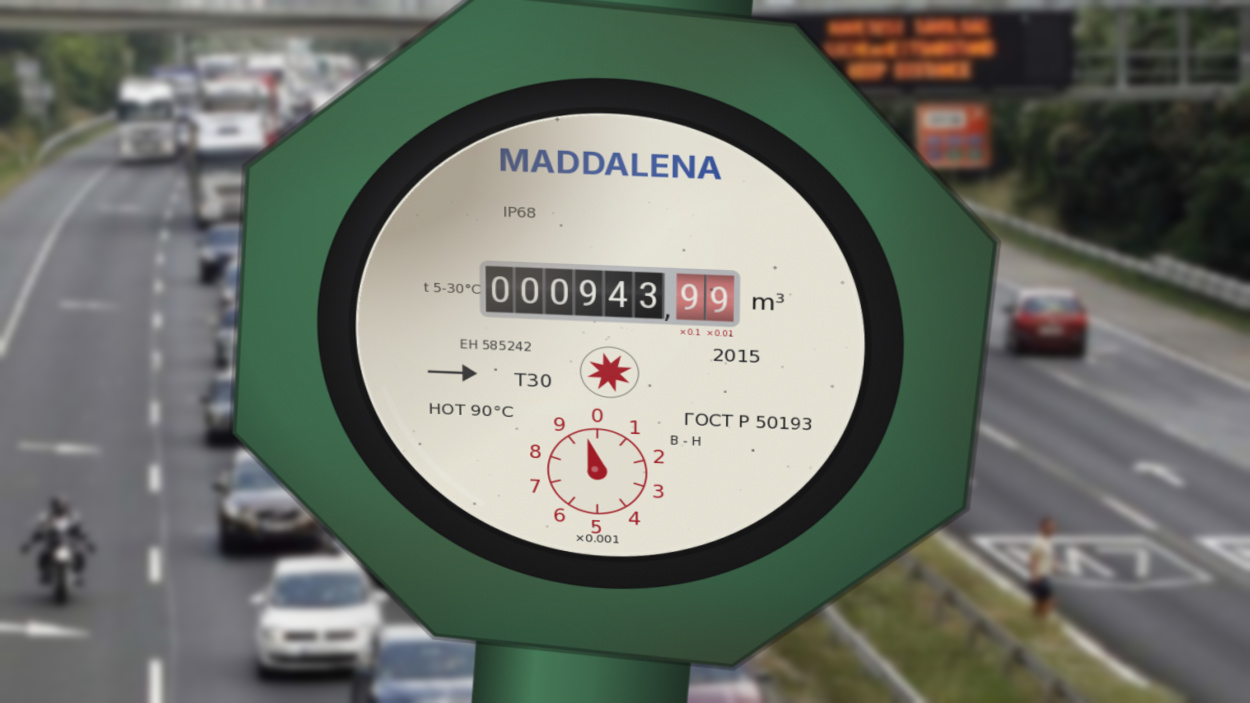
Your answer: 943.989,m³
